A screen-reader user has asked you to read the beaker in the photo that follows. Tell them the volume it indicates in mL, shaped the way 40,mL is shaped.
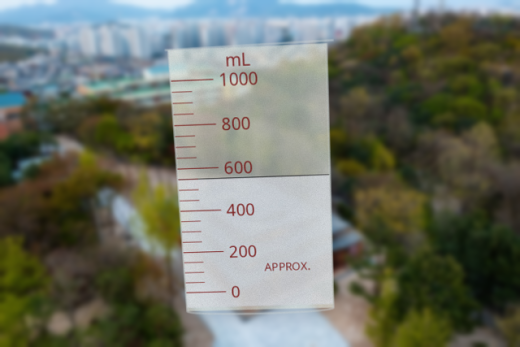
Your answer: 550,mL
